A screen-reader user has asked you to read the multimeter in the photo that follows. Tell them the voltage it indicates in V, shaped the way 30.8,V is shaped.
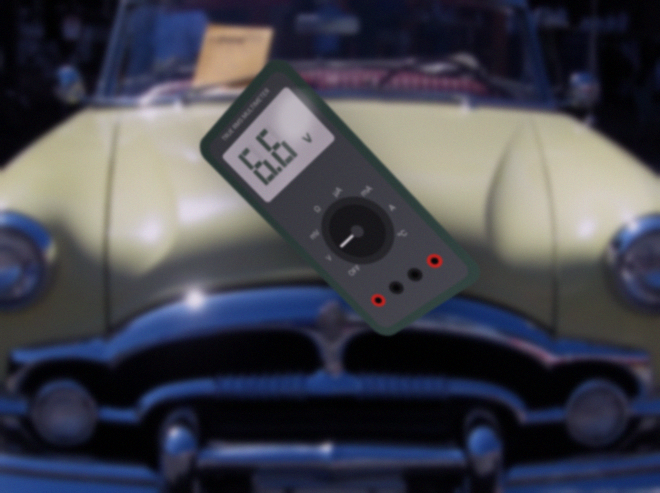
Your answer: 6.6,V
